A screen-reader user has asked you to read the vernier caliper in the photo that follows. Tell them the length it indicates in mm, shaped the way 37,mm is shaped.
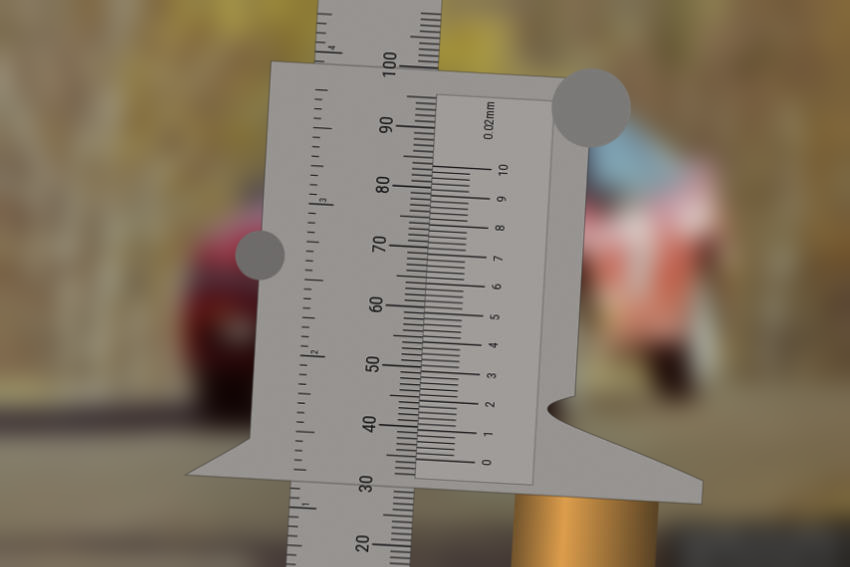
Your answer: 34.6,mm
